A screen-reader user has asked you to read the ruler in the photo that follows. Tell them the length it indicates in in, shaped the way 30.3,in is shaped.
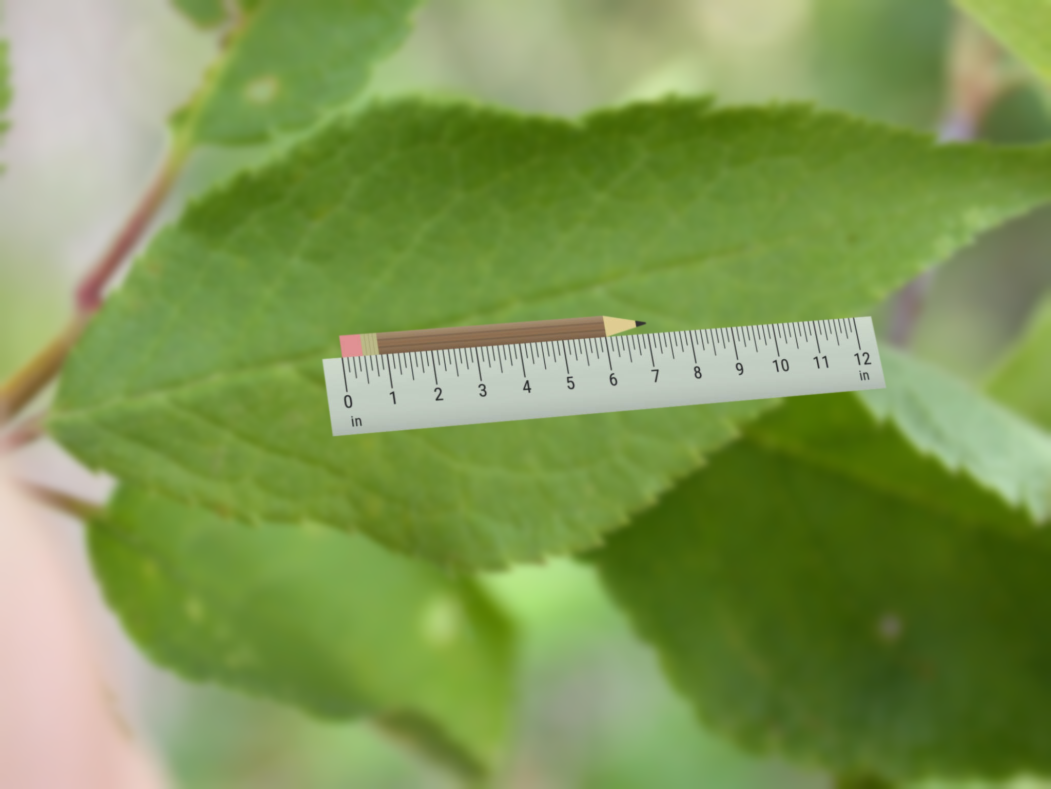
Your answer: 7,in
